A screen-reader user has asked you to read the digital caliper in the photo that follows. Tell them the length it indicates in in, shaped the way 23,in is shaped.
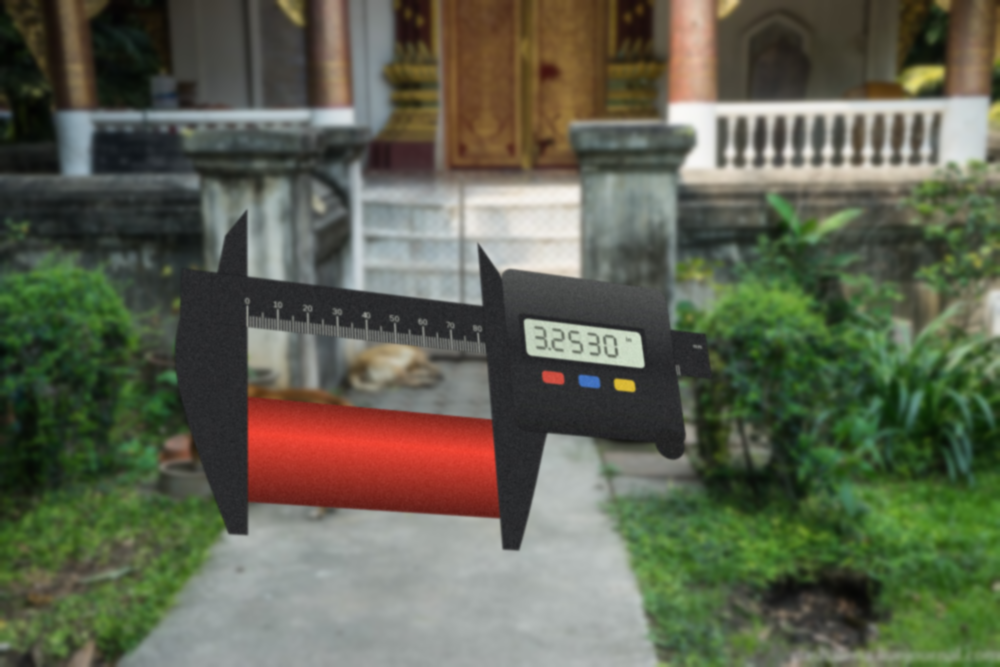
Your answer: 3.2530,in
